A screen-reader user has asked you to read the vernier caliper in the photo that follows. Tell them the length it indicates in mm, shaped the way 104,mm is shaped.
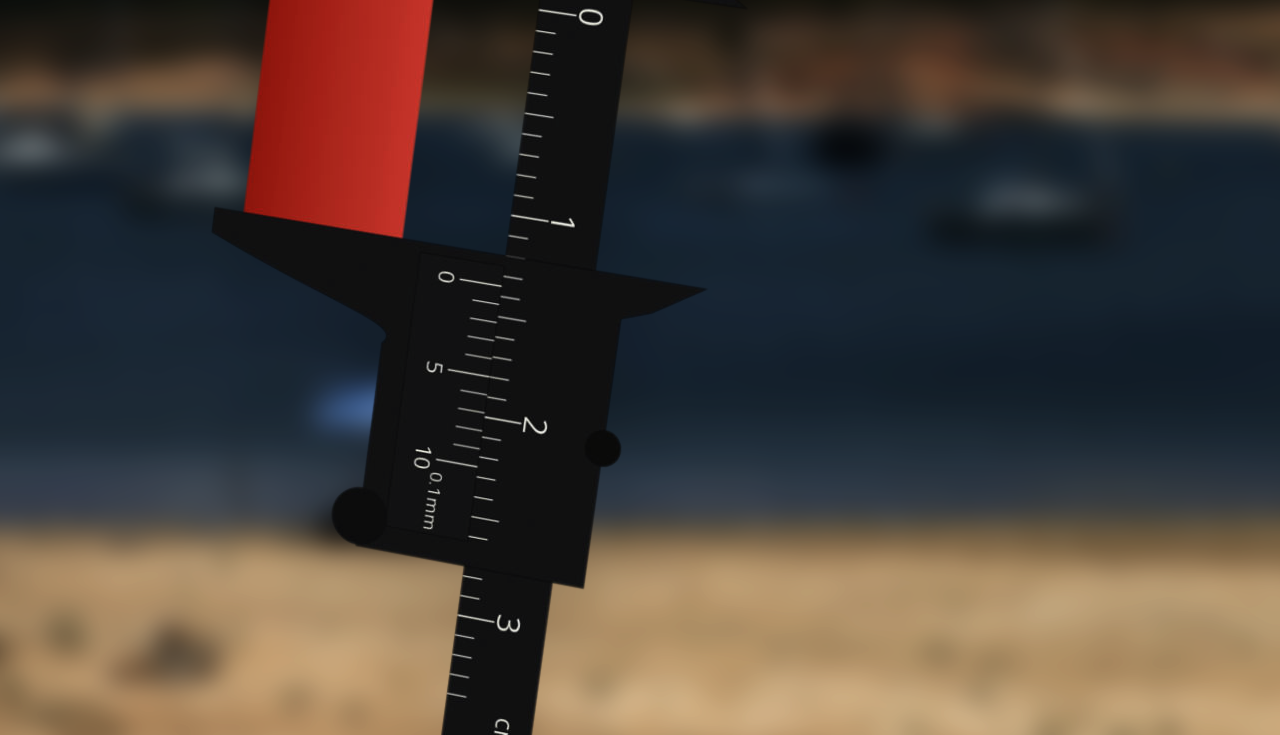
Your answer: 13.5,mm
